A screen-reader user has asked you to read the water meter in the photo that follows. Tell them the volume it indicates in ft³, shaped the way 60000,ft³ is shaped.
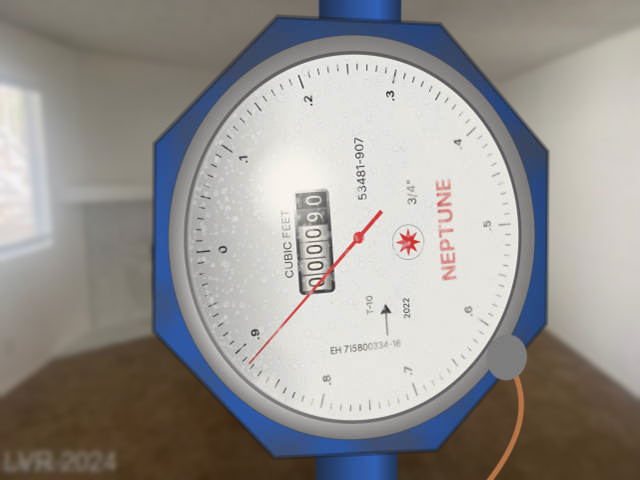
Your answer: 89.88,ft³
